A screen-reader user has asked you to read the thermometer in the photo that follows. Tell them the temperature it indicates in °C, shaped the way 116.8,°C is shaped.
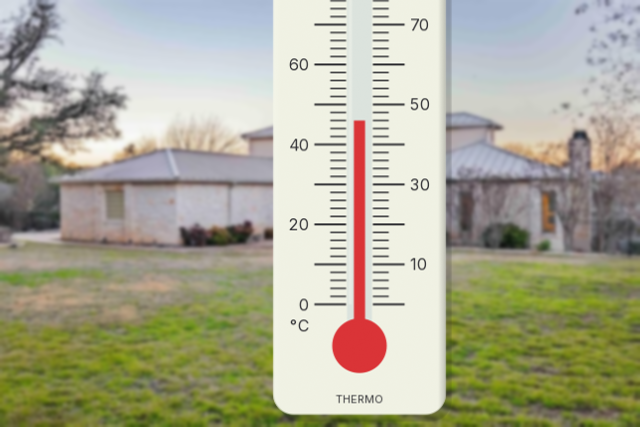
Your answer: 46,°C
